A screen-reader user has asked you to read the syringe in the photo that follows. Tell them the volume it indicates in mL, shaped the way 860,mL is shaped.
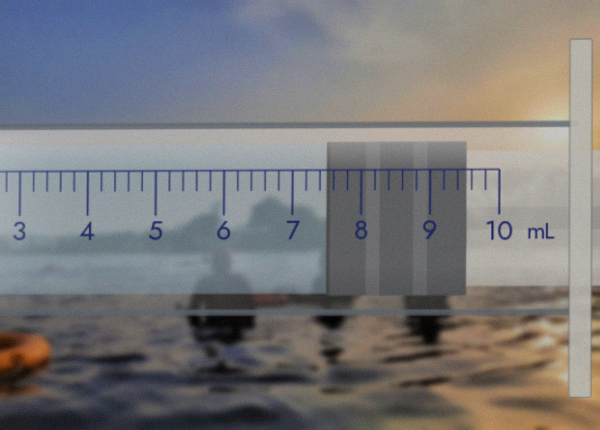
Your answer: 7.5,mL
